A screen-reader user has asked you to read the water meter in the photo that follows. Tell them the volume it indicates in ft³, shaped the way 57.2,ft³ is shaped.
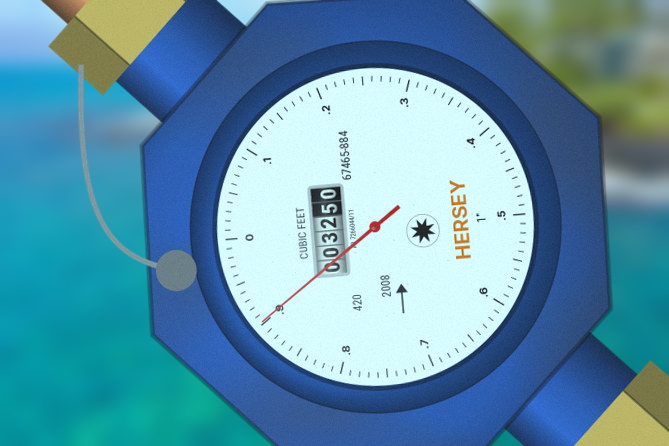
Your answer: 3249.90,ft³
